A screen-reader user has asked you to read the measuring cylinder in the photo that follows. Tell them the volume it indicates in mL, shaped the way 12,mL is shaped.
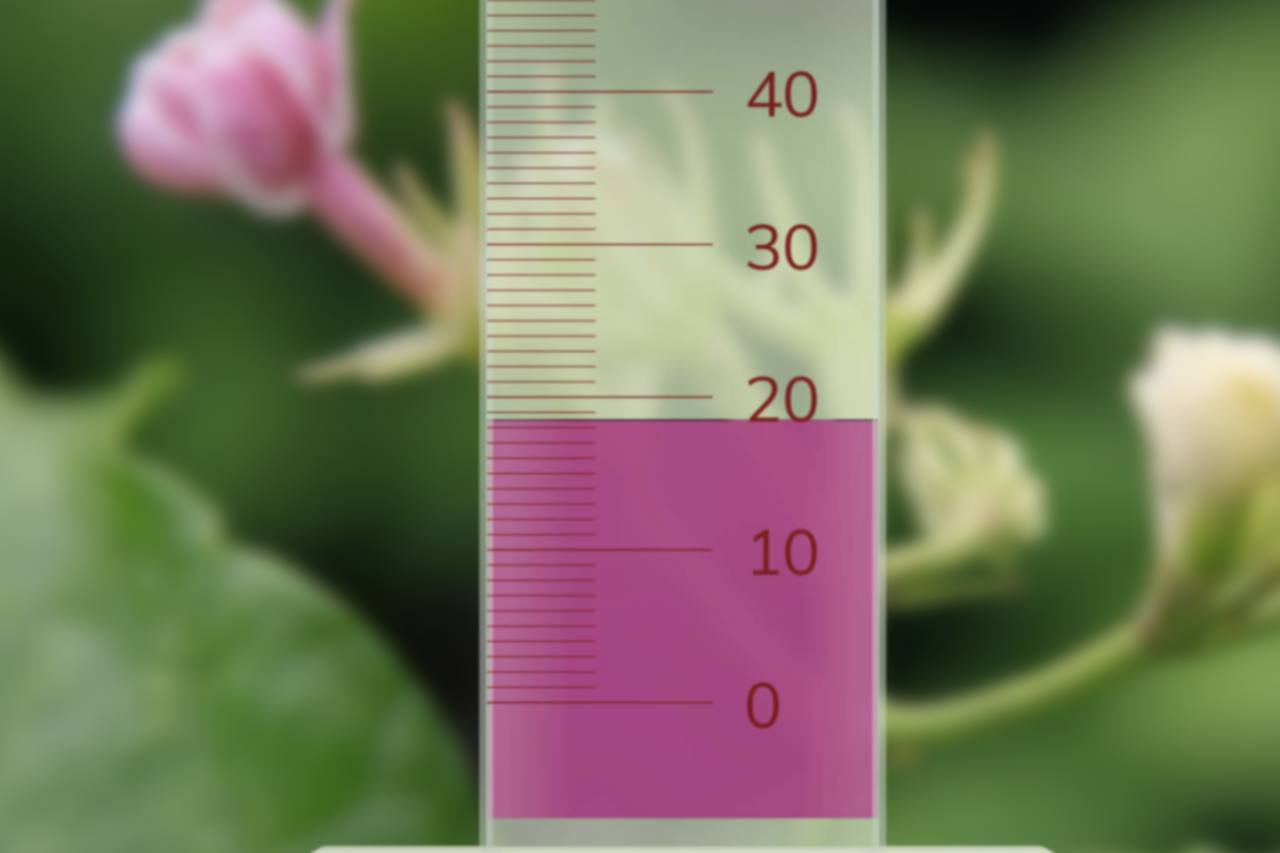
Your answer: 18.5,mL
